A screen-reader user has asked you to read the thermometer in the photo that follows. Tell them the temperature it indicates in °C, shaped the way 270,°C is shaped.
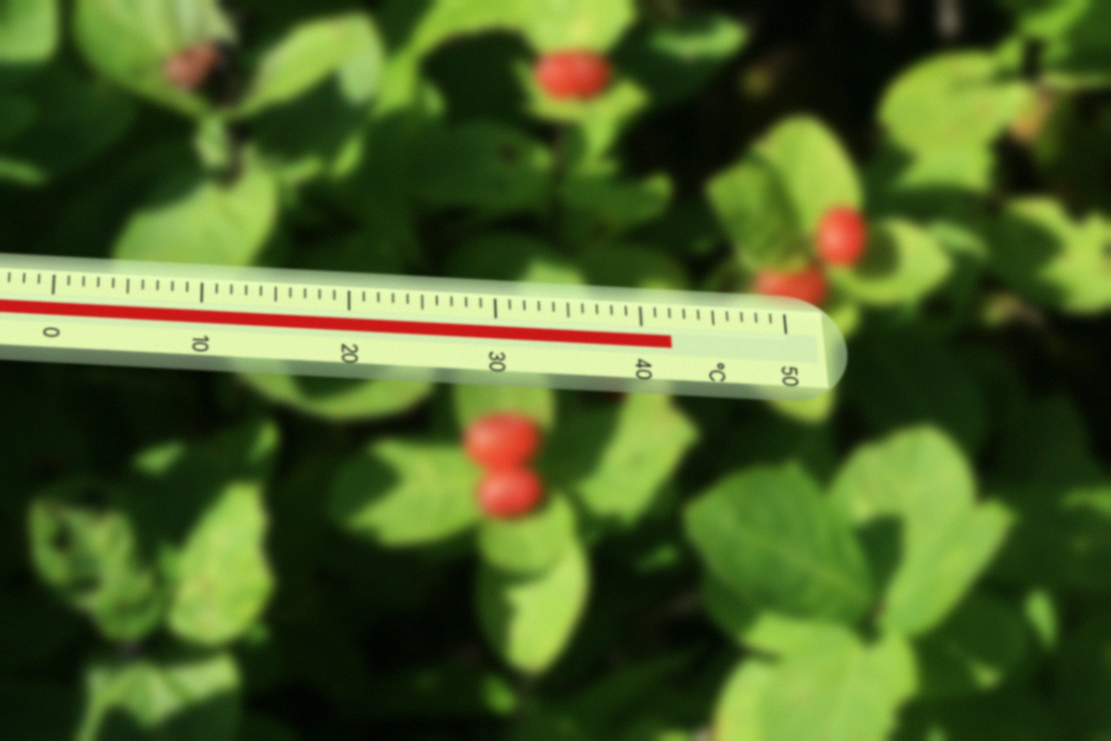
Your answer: 42,°C
